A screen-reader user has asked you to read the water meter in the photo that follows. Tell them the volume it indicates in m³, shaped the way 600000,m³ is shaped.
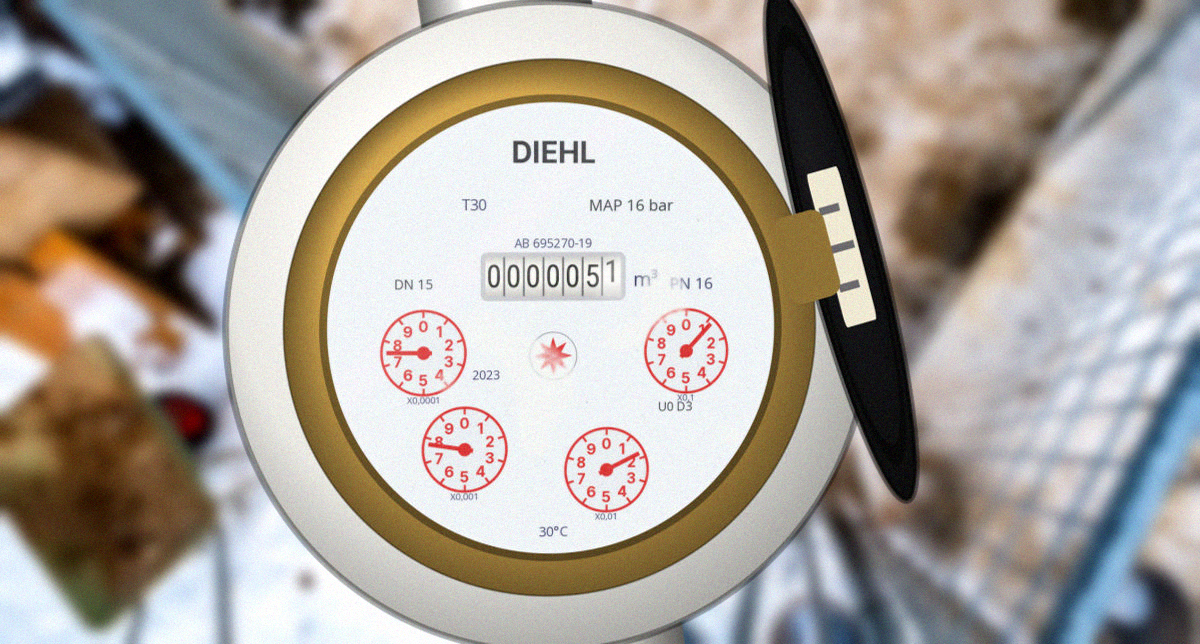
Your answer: 51.1177,m³
